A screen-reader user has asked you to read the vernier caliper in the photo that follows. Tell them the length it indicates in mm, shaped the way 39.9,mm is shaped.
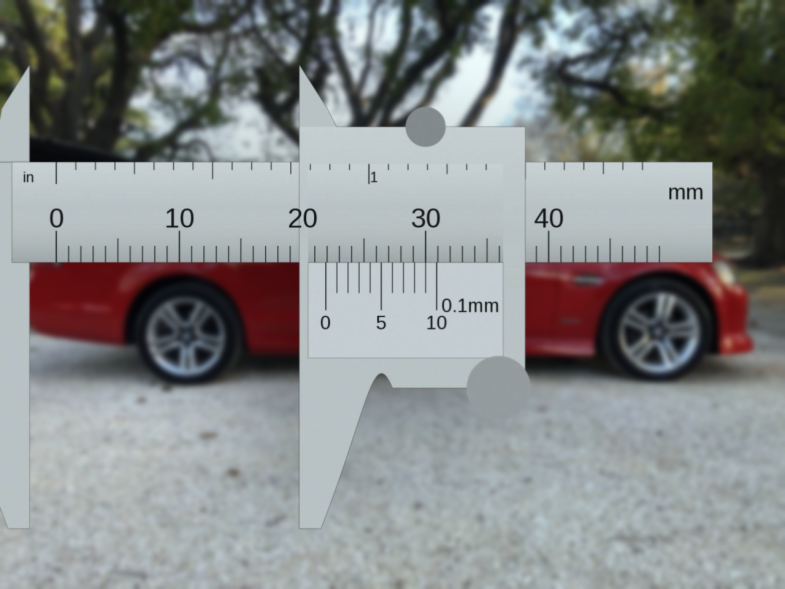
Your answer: 21.9,mm
